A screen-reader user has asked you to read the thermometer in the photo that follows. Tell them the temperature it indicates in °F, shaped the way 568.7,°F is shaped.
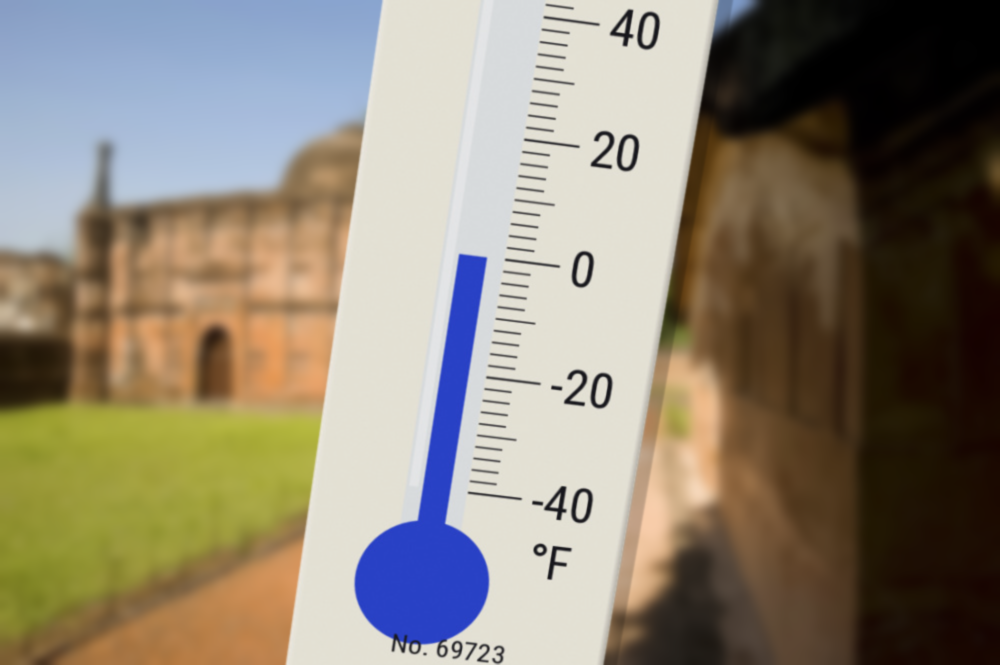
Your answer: 0,°F
